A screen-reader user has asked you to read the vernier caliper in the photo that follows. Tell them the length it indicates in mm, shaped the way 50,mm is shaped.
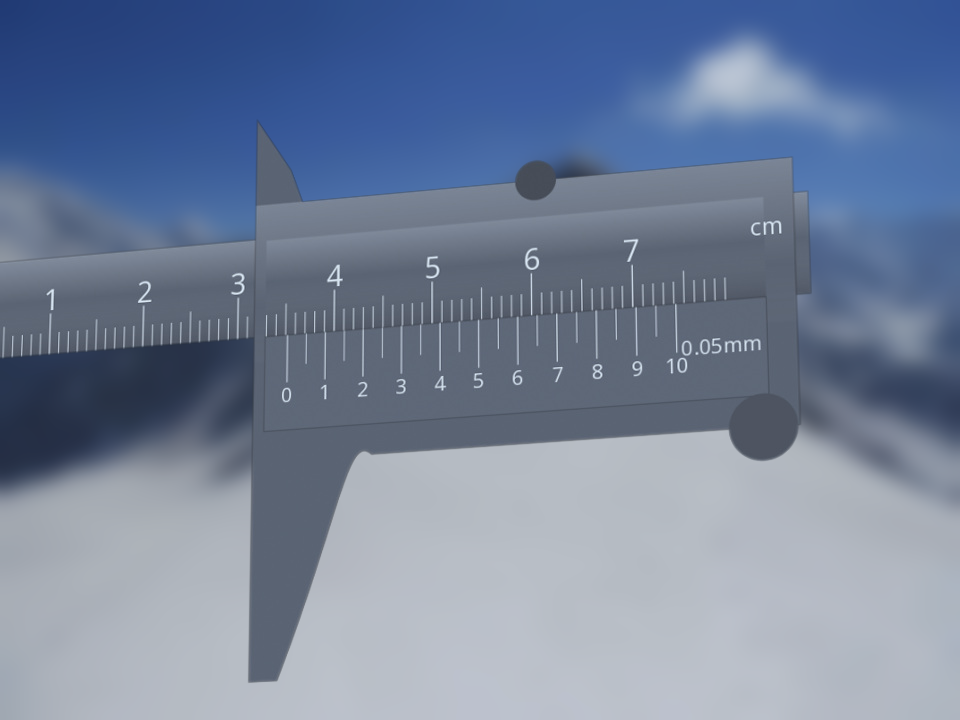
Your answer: 35.2,mm
